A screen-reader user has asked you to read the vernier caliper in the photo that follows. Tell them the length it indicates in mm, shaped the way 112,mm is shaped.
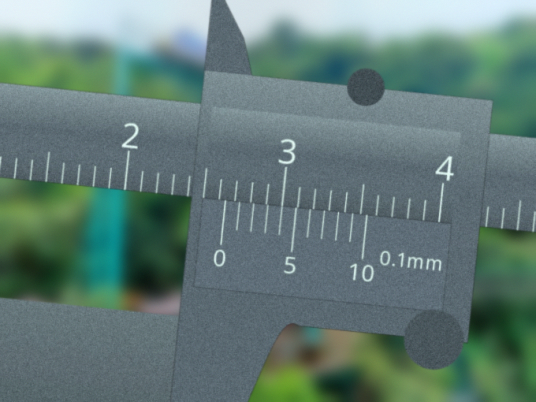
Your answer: 26.4,mm
